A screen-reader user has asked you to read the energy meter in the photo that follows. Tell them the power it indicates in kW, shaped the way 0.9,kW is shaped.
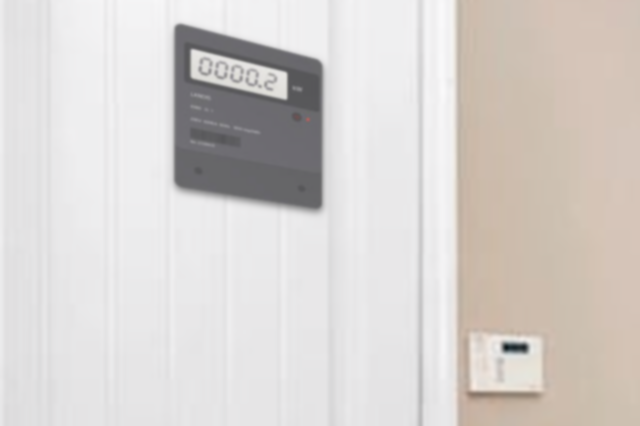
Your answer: 0.2,kW
